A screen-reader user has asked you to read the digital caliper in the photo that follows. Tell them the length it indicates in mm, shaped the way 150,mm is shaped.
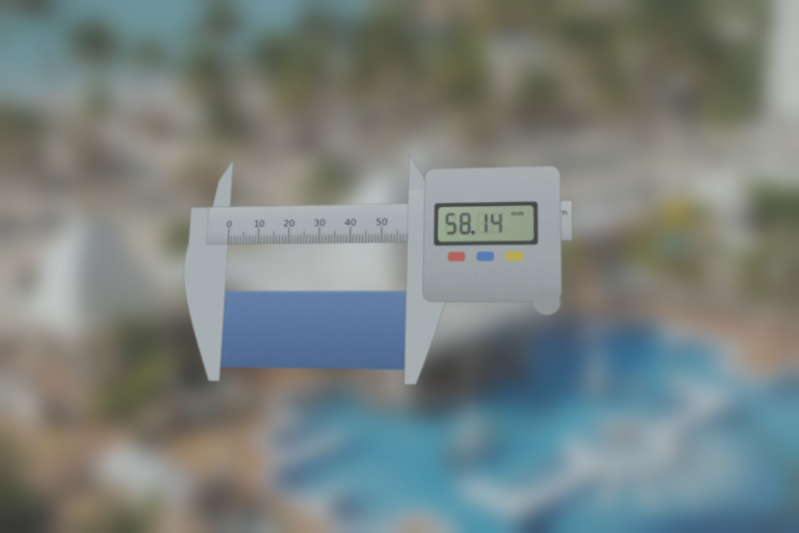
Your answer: 58.14,mm
